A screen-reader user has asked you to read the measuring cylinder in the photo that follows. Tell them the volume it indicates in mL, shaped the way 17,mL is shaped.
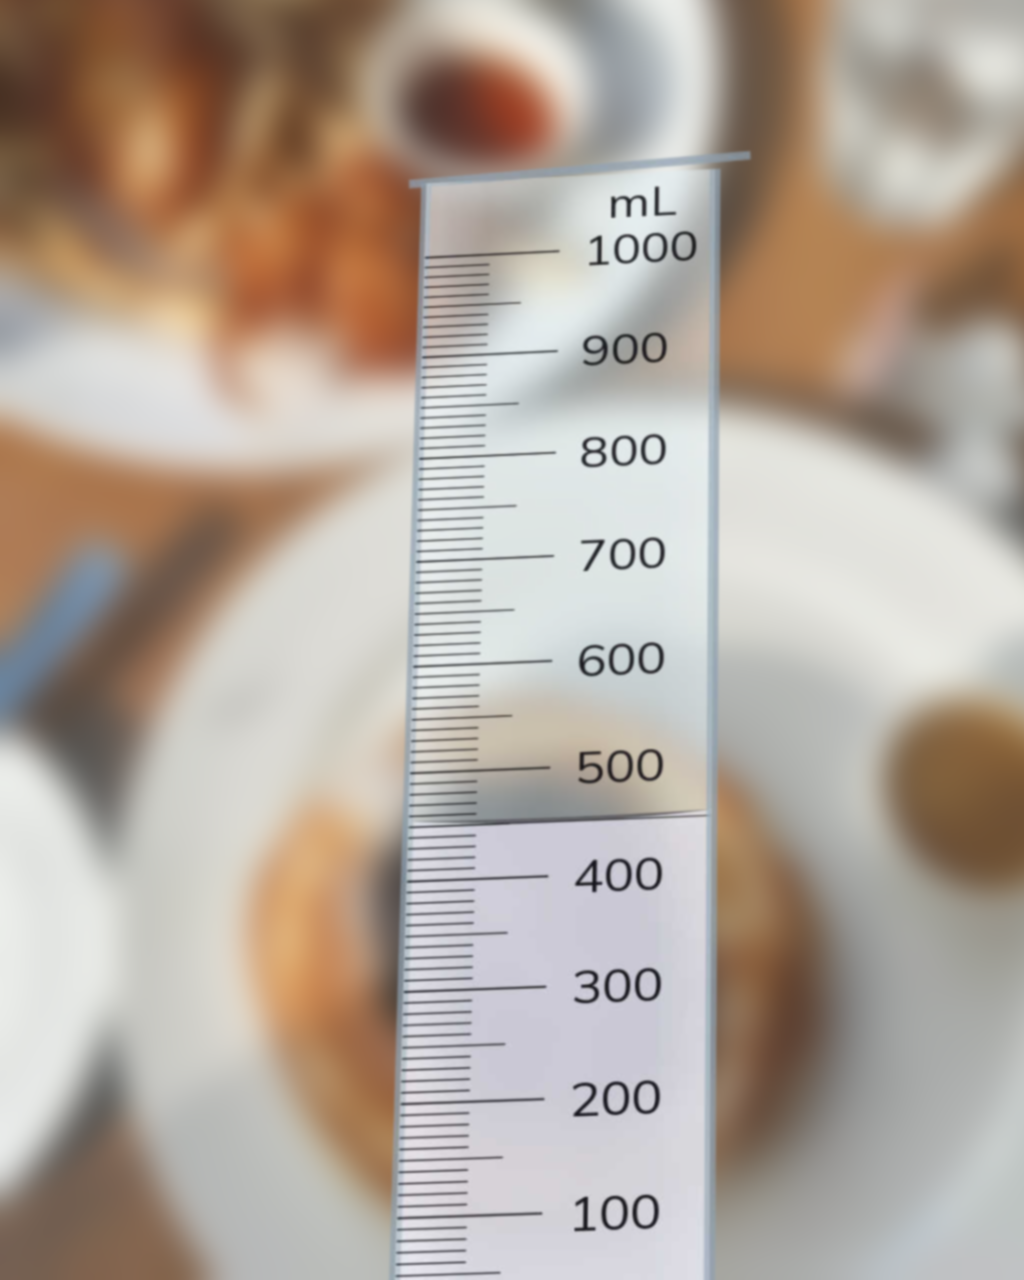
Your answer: 450,mL
